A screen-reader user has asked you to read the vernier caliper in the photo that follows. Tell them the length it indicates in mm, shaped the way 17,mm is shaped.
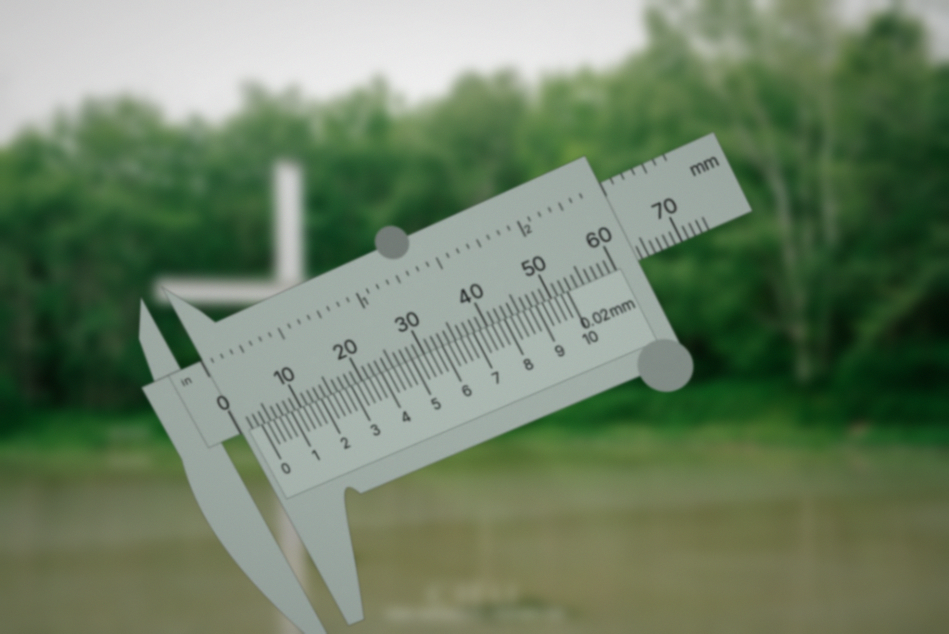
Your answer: 3.5,mm
